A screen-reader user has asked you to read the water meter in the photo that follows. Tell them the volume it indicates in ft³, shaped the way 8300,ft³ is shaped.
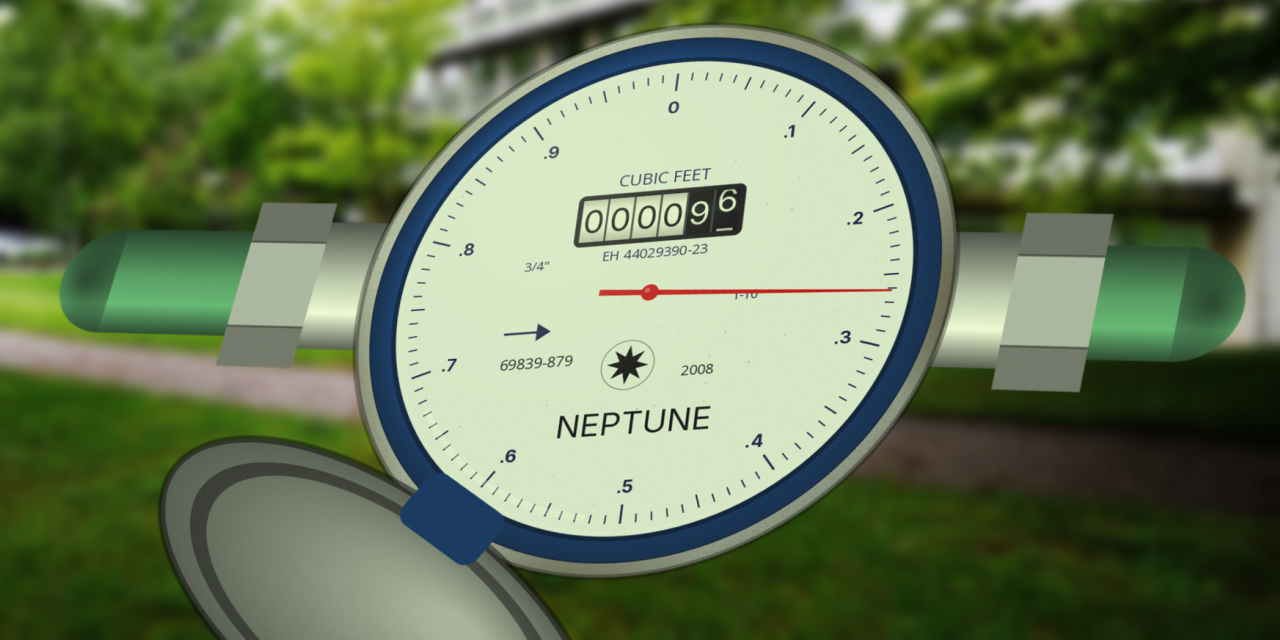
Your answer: 96.26,ft³
